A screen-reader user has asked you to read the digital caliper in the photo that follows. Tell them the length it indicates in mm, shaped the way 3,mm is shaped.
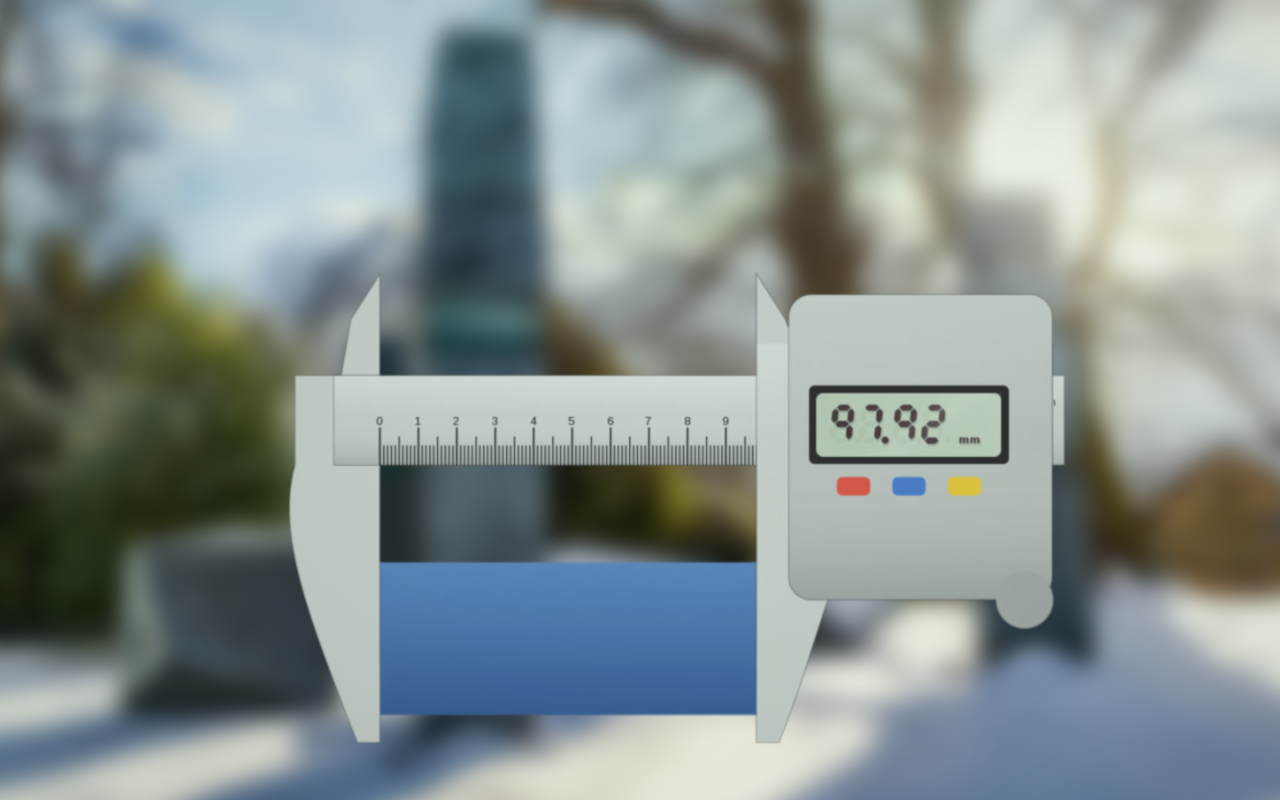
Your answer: 97.92,mm
